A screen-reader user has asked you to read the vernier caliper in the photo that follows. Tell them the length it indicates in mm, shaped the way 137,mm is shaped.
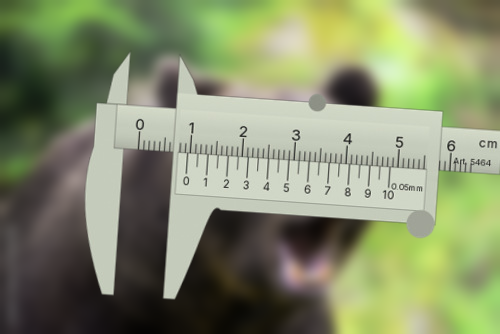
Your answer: 9.5,mm
